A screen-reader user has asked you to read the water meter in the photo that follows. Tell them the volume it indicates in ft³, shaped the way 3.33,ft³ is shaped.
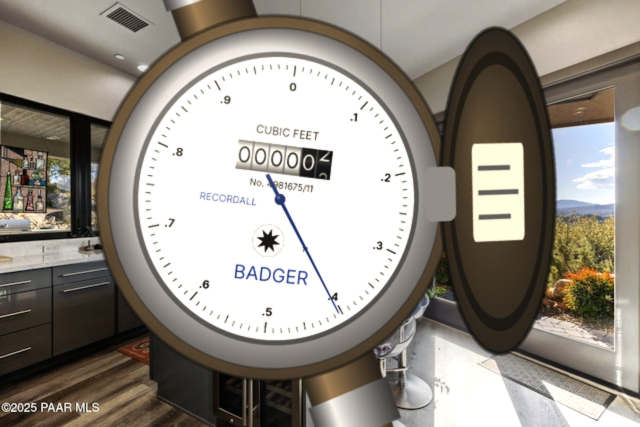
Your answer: 2.40,ft³
